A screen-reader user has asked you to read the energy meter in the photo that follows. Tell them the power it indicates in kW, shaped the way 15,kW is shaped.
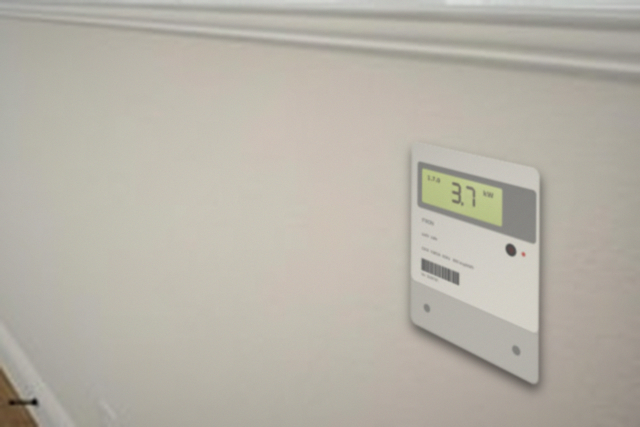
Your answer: 3.7,kW
